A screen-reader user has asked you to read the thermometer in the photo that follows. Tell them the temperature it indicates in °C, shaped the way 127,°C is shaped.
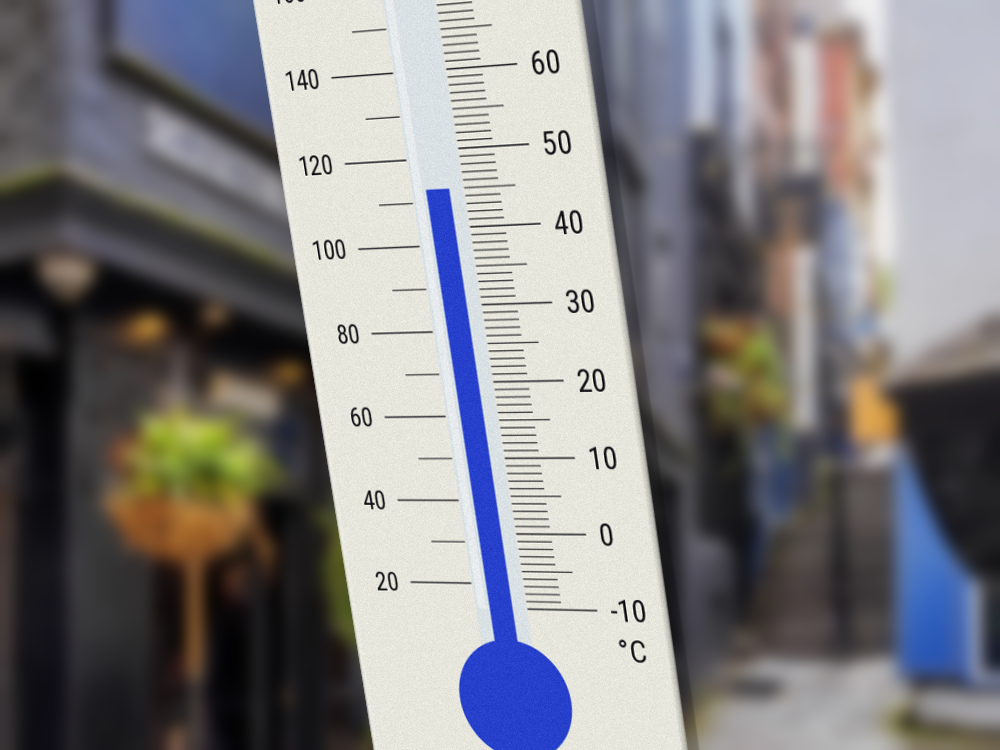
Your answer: 45,°C
